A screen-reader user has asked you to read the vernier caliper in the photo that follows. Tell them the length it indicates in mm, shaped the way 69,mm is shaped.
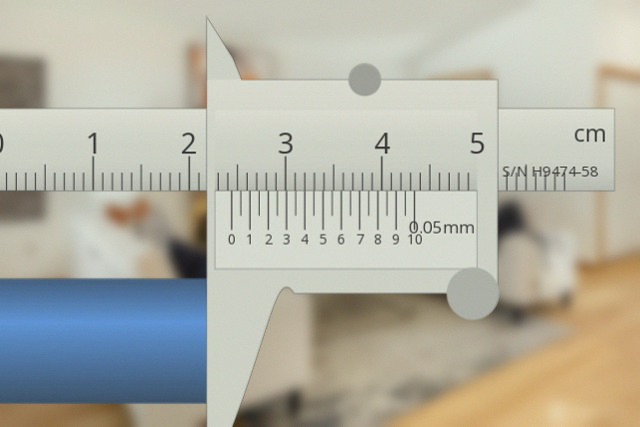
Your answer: 24.4,mm
